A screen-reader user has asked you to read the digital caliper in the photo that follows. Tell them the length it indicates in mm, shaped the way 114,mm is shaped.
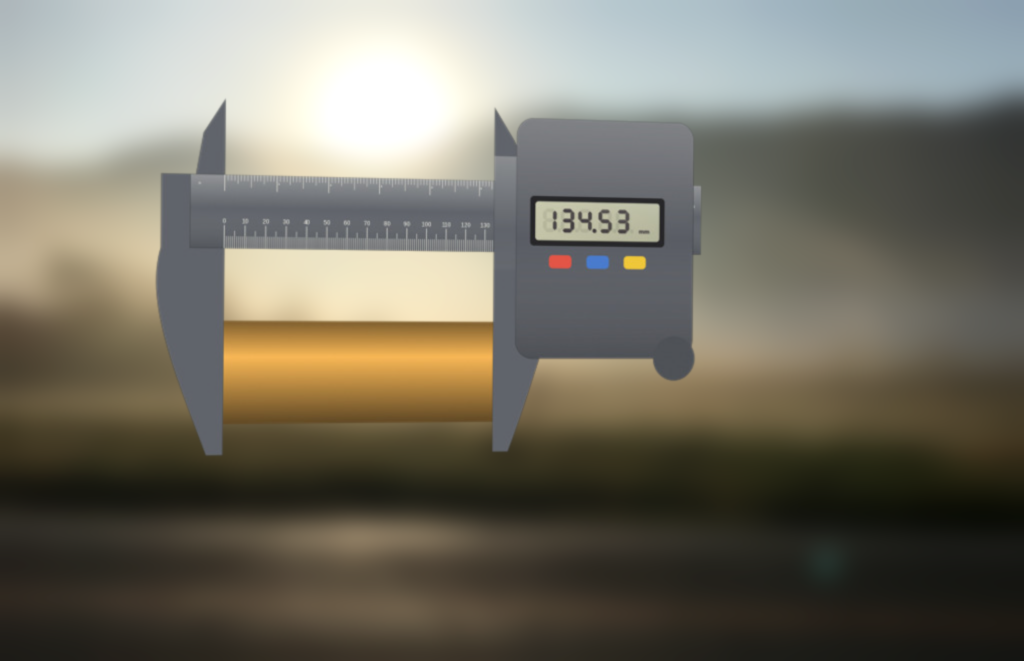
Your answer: 134.53,mm
